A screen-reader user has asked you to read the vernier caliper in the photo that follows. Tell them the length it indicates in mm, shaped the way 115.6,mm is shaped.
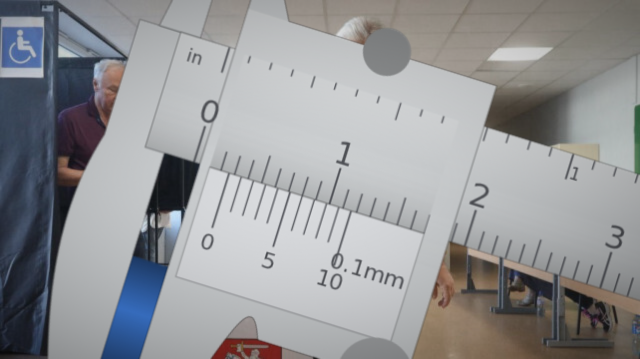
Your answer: 2.6,mm
